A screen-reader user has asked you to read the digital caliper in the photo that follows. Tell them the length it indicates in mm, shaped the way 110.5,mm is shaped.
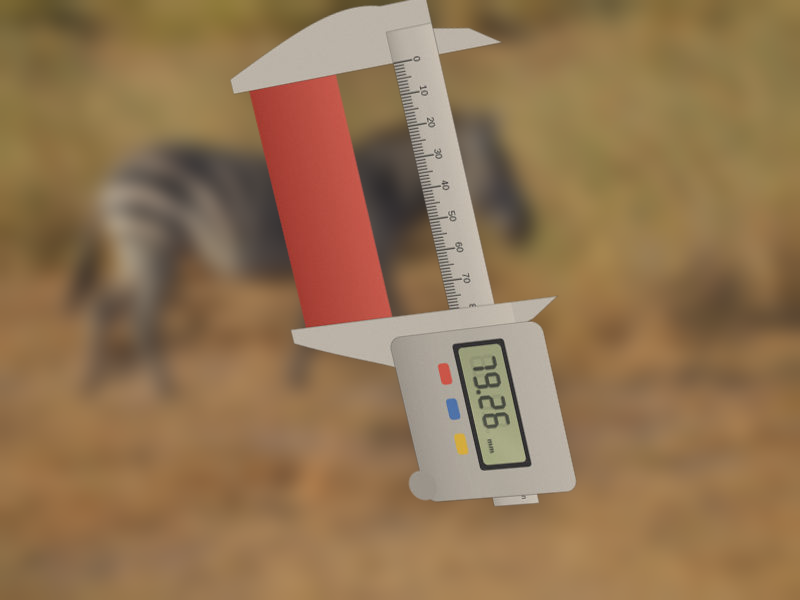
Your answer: 79.26,mm
